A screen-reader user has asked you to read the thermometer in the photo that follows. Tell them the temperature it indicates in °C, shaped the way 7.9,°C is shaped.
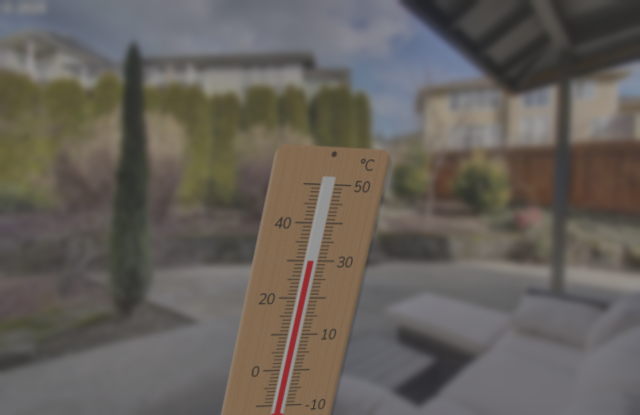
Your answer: 30,°C
